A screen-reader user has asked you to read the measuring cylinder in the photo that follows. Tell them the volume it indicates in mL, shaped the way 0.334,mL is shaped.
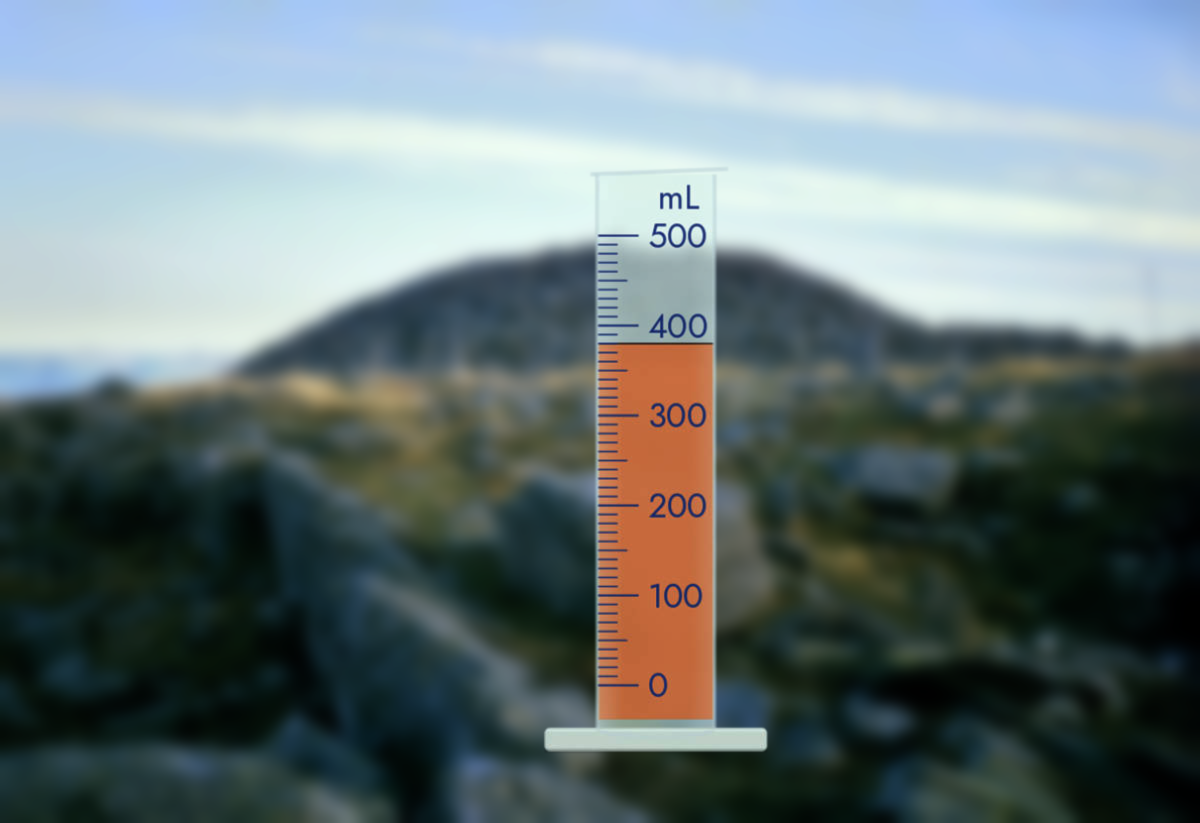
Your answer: 380,mL
